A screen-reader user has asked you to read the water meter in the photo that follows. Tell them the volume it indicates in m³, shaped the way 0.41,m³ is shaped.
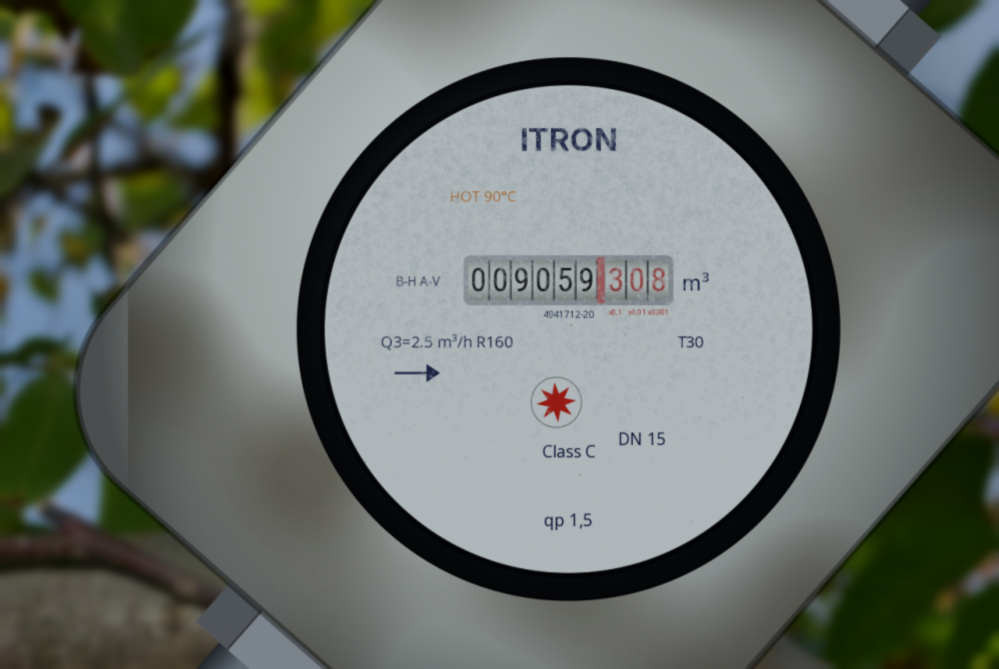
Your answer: 9059.308,m³
